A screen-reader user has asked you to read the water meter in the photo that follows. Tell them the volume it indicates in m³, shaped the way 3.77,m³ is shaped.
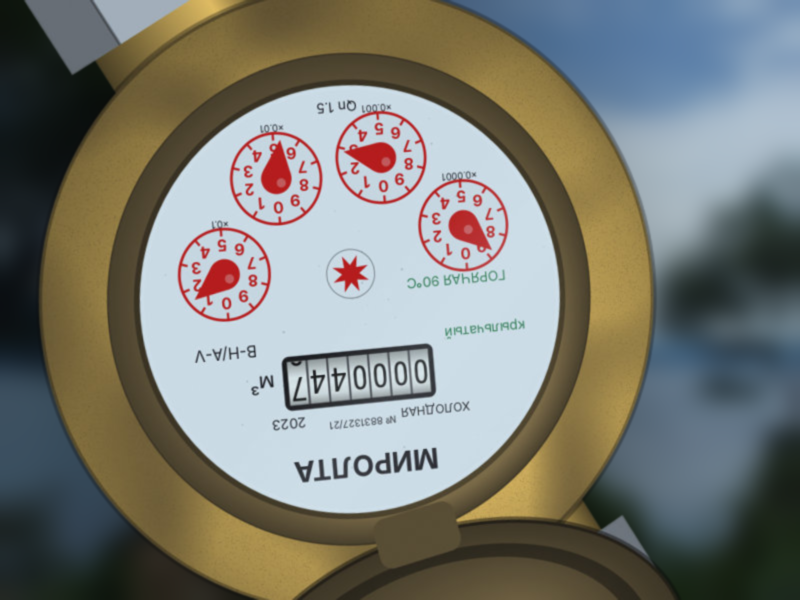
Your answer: 447.1528,m³
